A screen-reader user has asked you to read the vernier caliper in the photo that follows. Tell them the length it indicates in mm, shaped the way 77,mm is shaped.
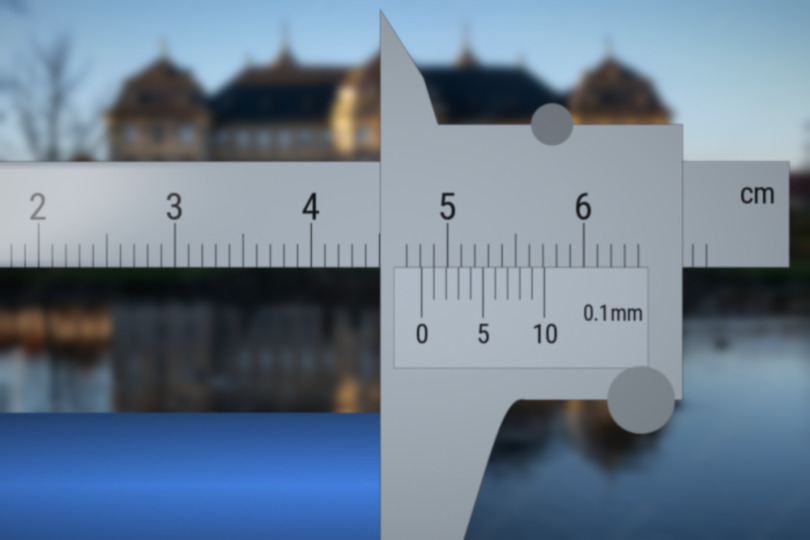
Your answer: 48.1,mm
